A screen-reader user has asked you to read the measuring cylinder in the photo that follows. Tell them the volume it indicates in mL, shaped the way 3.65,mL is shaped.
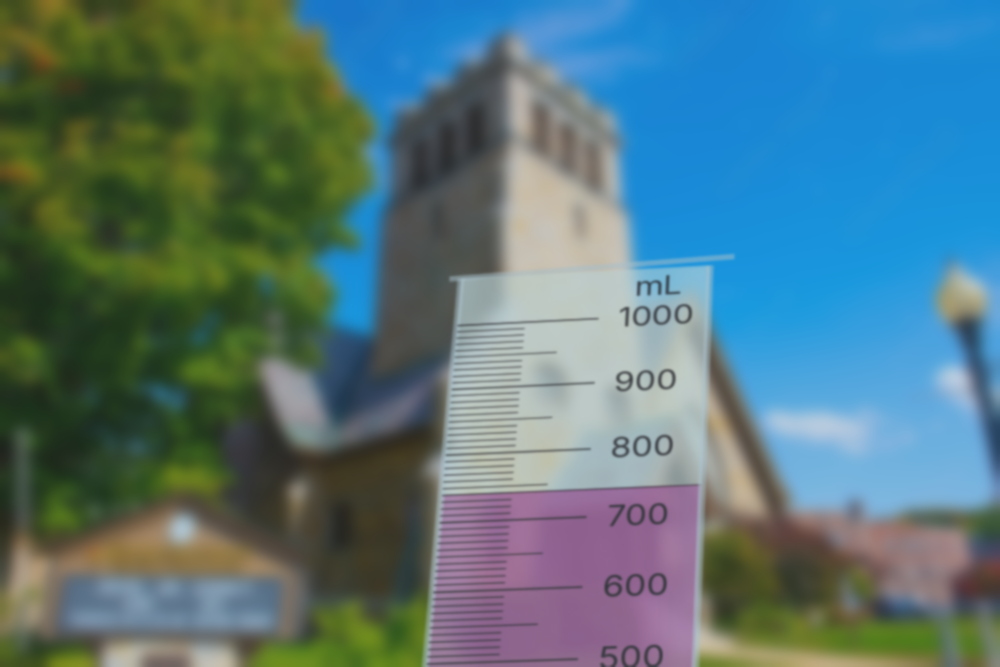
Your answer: 740,mL
